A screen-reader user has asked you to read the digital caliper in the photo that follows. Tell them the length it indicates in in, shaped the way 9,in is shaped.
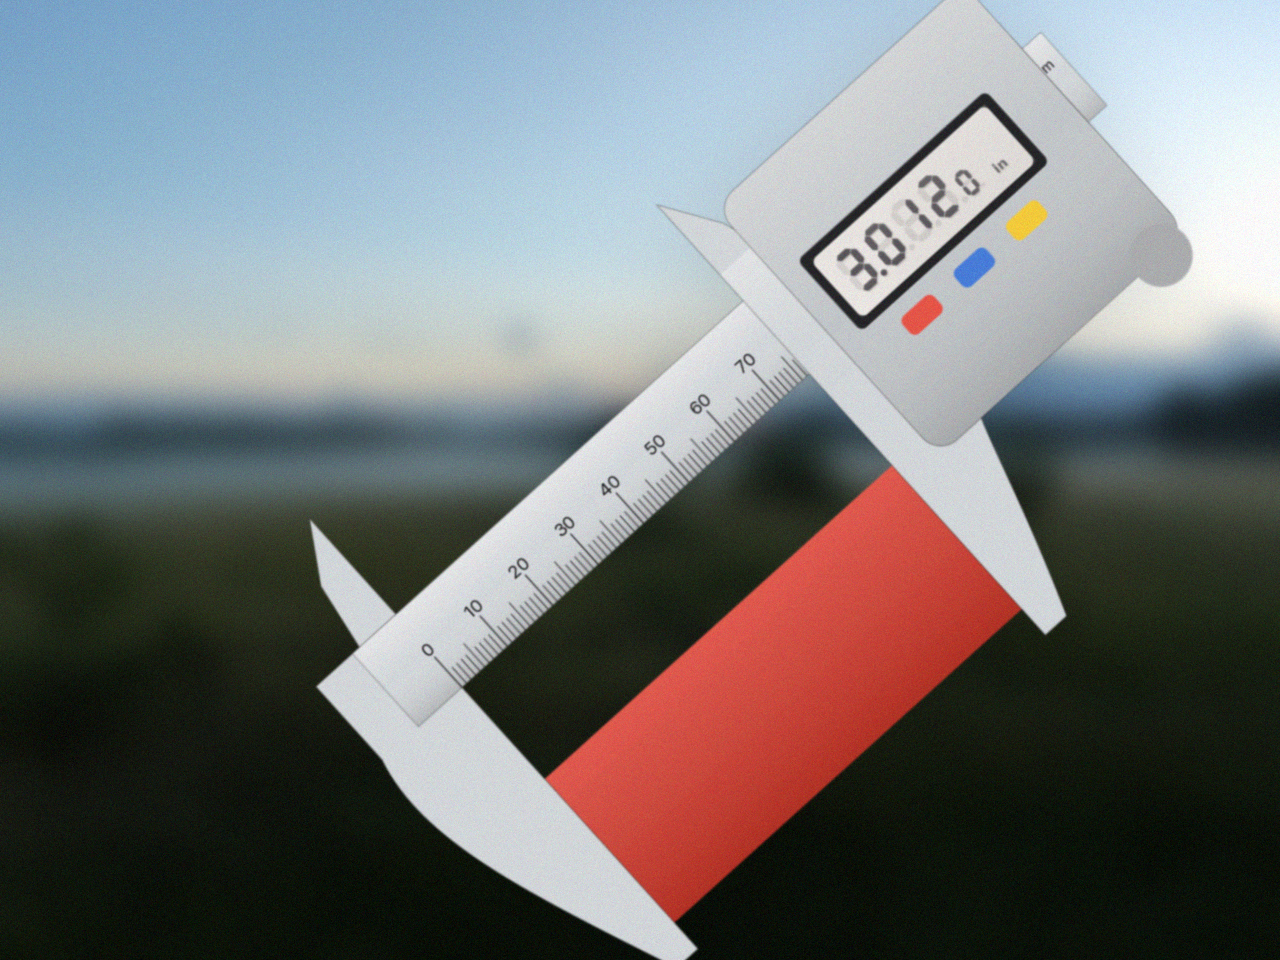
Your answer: 3.0120,in
